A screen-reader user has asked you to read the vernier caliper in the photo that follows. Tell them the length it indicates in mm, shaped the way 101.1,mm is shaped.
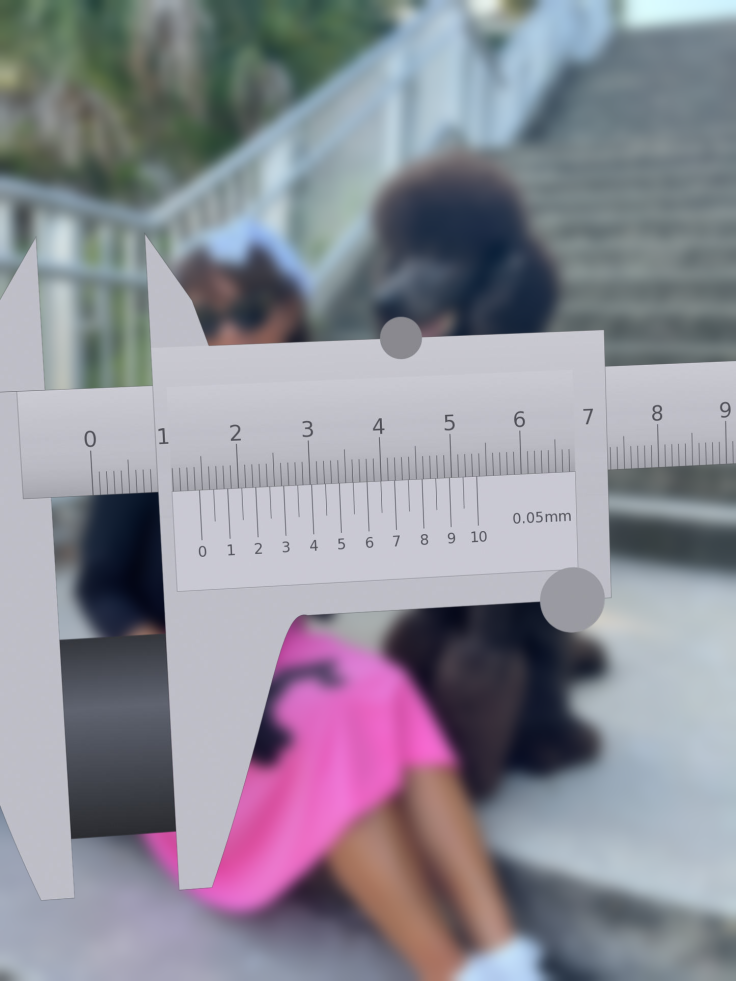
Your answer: 14.6,mm
